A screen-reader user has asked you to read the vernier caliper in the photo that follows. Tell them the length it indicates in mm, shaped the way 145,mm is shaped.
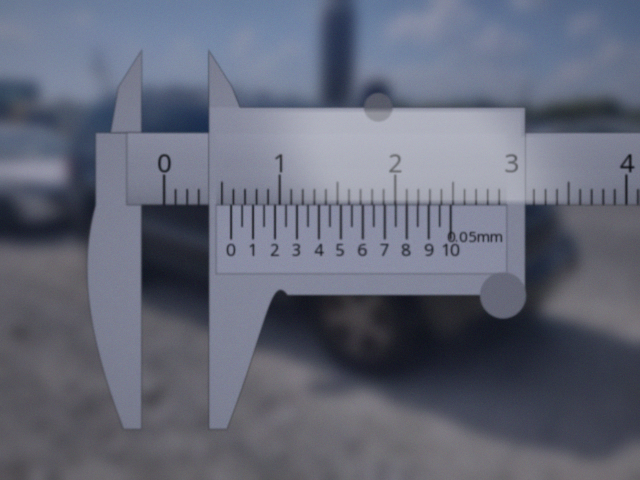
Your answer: 5.8,mm
